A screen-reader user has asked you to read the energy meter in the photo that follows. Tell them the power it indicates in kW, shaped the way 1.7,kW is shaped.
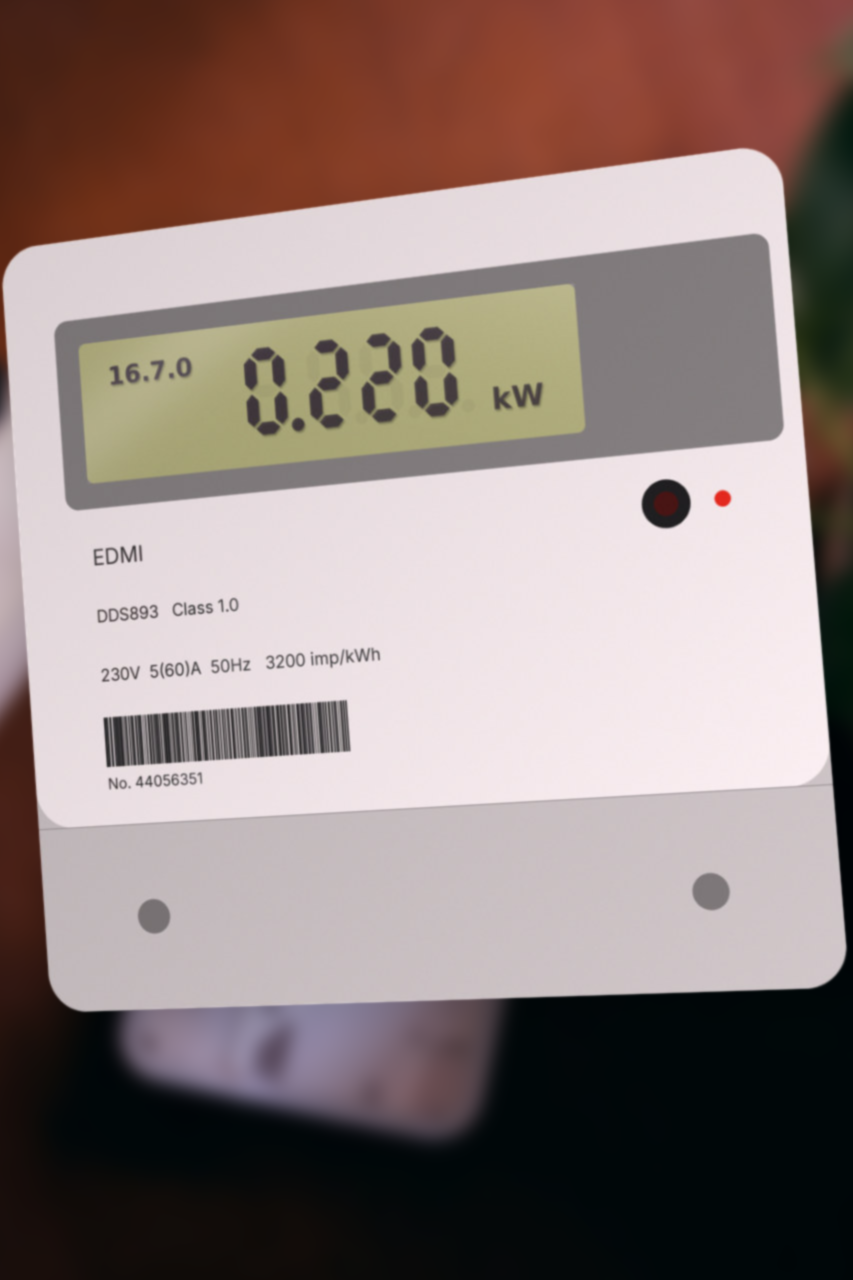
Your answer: 0.220,kW
